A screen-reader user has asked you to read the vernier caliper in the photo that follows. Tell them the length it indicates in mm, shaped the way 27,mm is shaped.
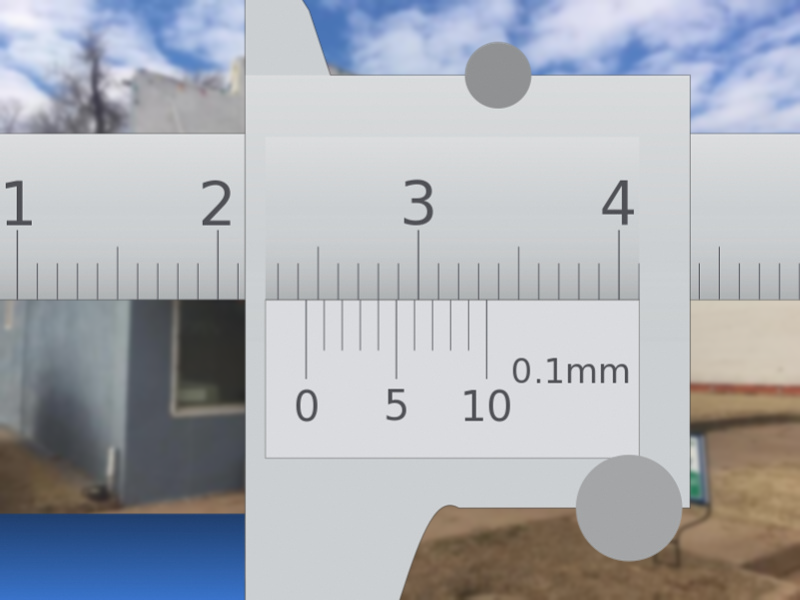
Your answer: 24.4,mm
